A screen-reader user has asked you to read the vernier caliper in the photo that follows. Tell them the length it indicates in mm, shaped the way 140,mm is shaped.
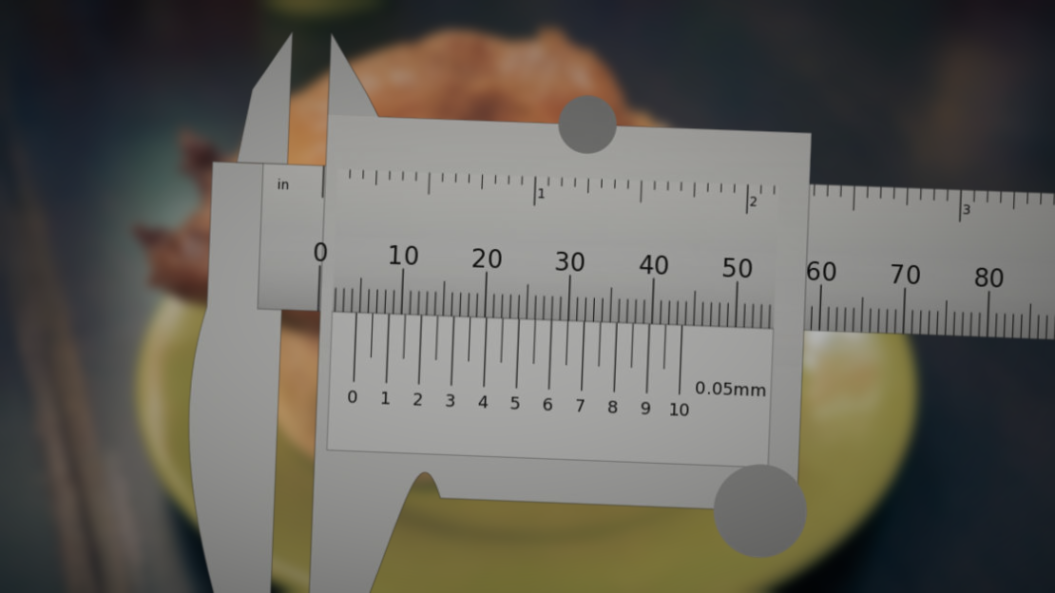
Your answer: 4.6,mm
